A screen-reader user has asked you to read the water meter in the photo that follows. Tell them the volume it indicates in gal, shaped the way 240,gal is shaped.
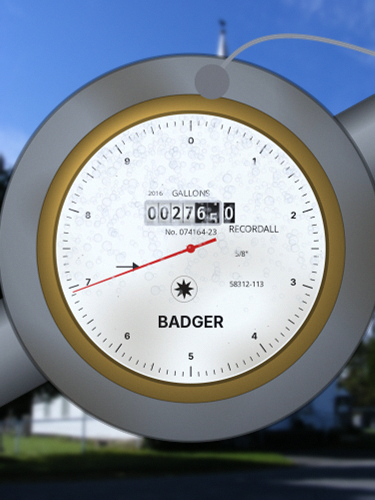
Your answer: 27646.9,gal
